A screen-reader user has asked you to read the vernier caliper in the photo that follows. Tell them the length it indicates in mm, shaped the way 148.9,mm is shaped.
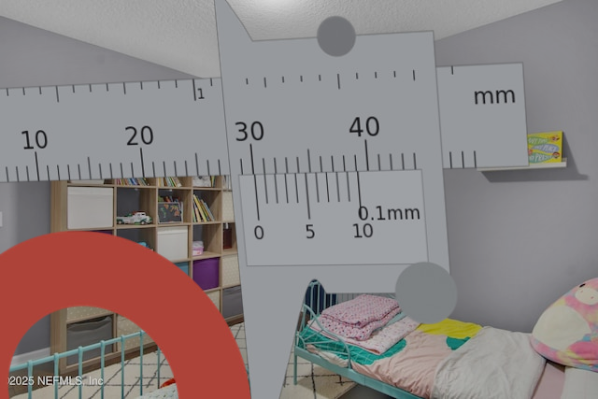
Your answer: 30.1,mm
